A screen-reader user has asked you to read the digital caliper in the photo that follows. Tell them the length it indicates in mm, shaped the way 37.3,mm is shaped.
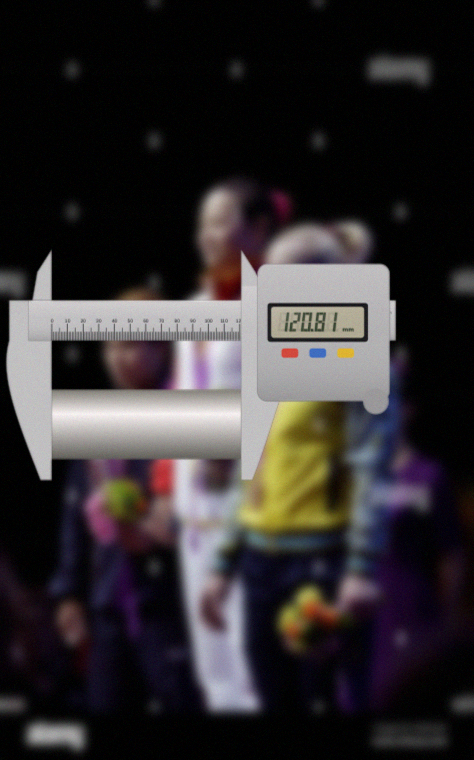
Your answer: 120.81,mm
